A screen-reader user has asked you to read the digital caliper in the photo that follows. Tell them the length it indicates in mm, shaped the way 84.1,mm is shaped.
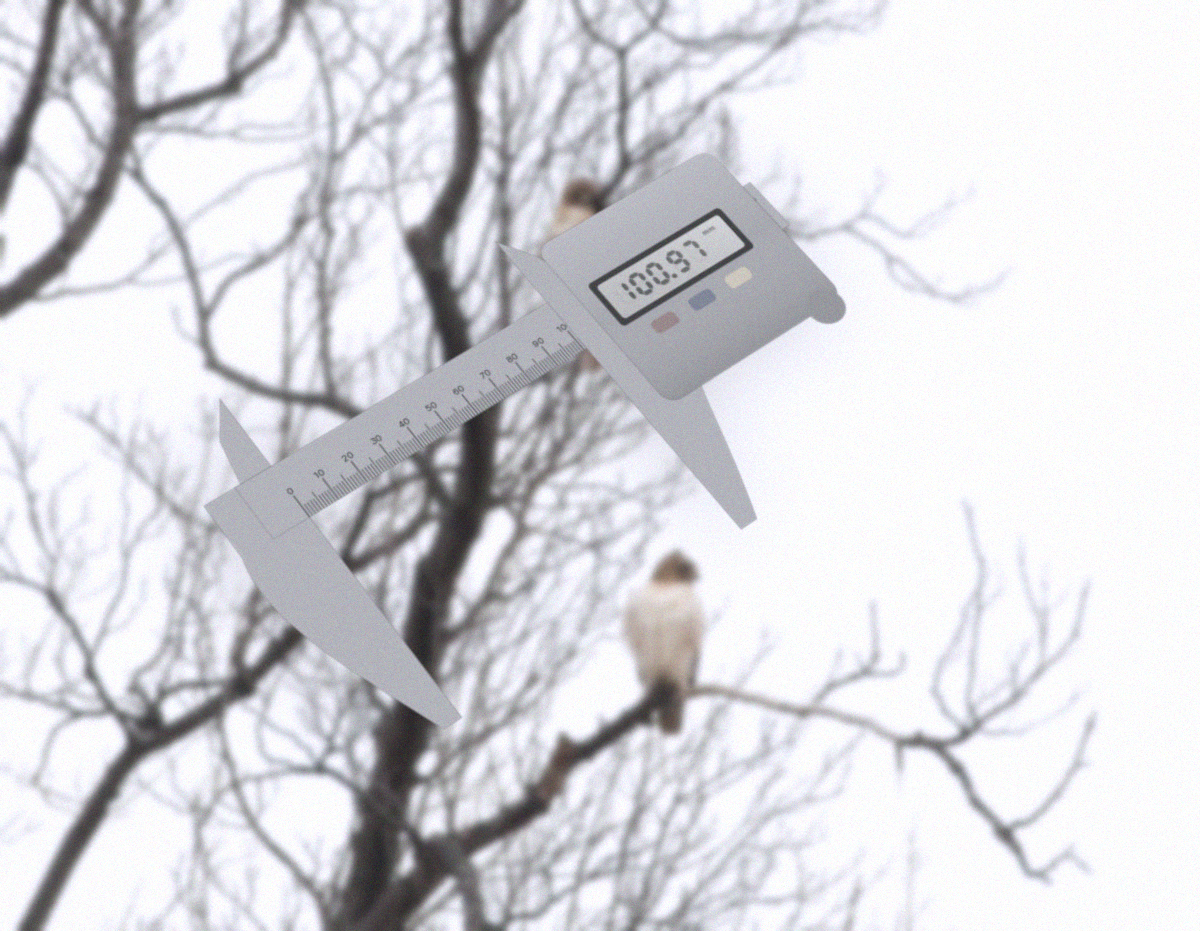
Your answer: 100.97,mm
